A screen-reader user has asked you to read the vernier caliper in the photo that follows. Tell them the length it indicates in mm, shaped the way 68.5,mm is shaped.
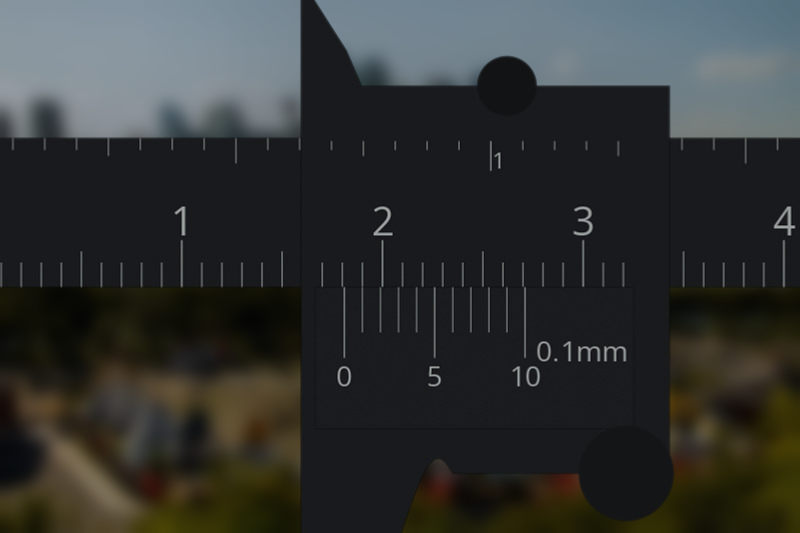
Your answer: 18.1,mm
